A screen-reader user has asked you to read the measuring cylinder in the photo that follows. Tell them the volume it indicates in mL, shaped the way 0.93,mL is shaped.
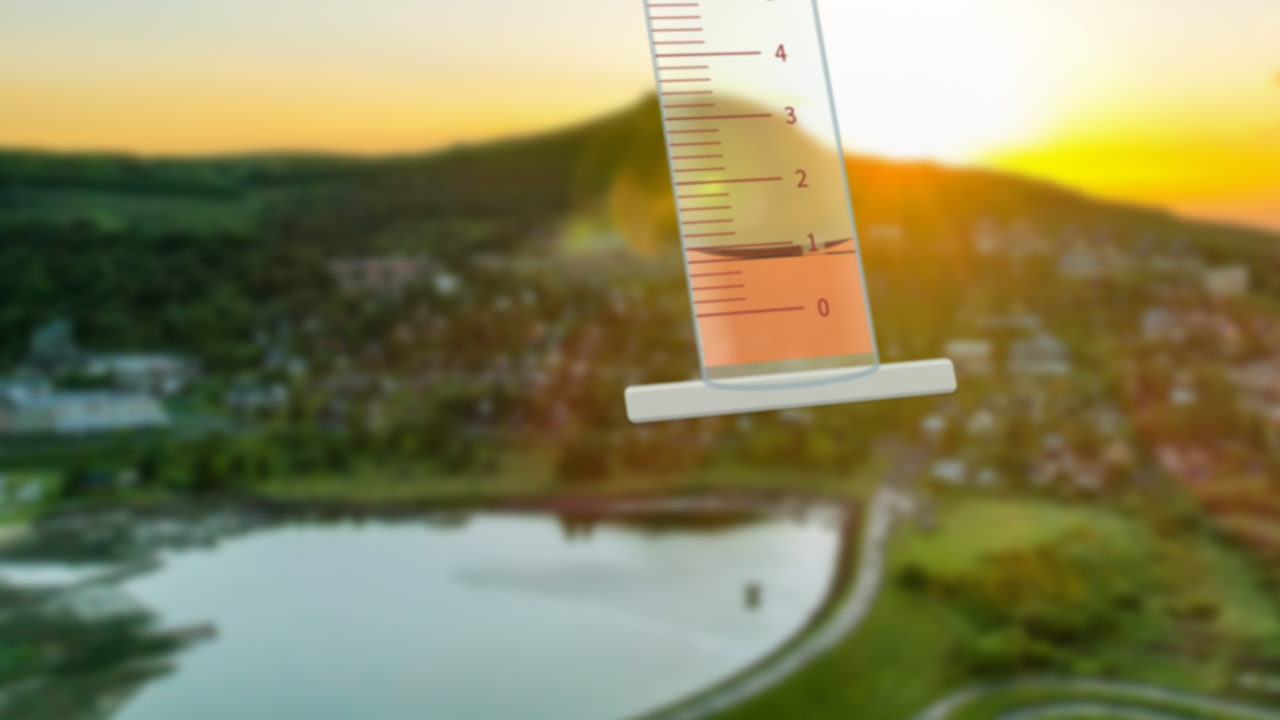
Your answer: 0.8,mL
